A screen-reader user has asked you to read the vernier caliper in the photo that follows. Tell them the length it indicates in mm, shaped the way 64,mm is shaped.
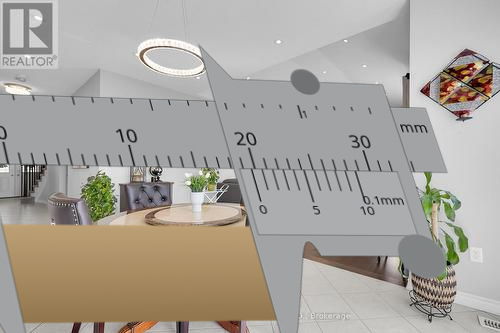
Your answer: 19.7,mm
